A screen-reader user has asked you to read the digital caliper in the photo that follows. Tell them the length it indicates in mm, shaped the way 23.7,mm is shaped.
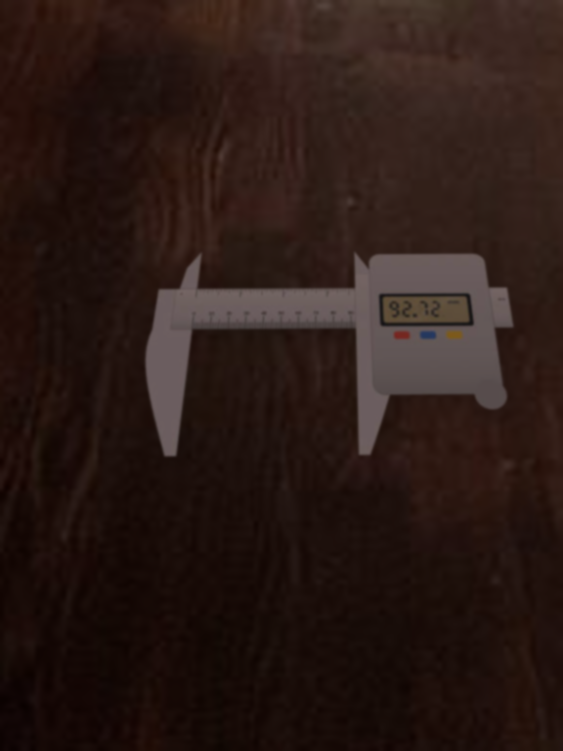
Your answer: 92.72,mm
